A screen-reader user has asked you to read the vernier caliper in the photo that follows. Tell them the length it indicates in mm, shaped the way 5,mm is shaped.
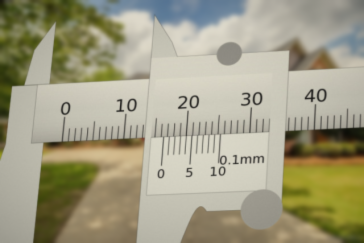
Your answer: 16.4,mm
